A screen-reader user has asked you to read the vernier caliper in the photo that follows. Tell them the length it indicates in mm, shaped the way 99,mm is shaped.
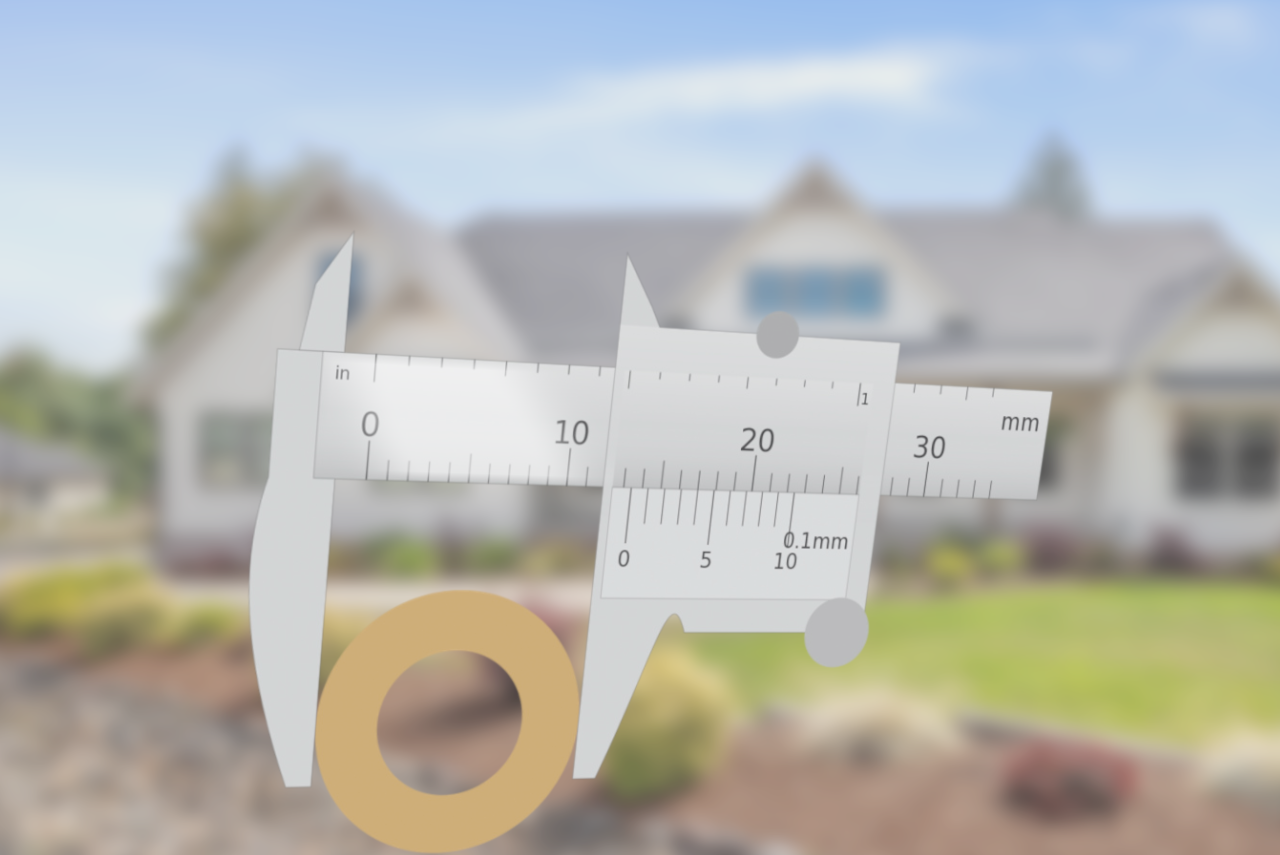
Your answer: 13.4,mm
